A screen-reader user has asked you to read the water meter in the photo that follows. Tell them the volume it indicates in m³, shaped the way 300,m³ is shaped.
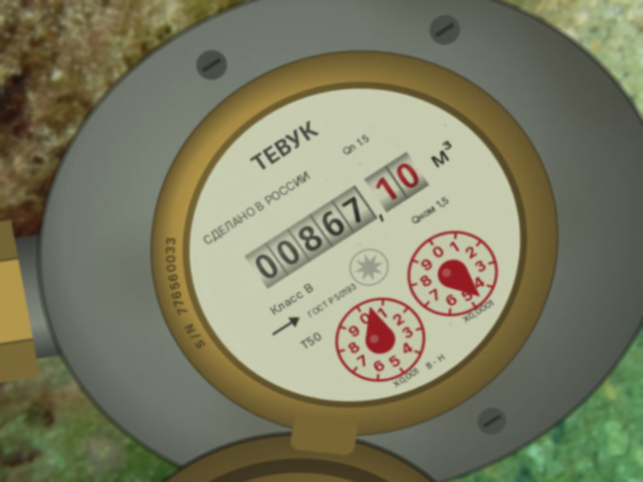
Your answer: 867.1004,m³
